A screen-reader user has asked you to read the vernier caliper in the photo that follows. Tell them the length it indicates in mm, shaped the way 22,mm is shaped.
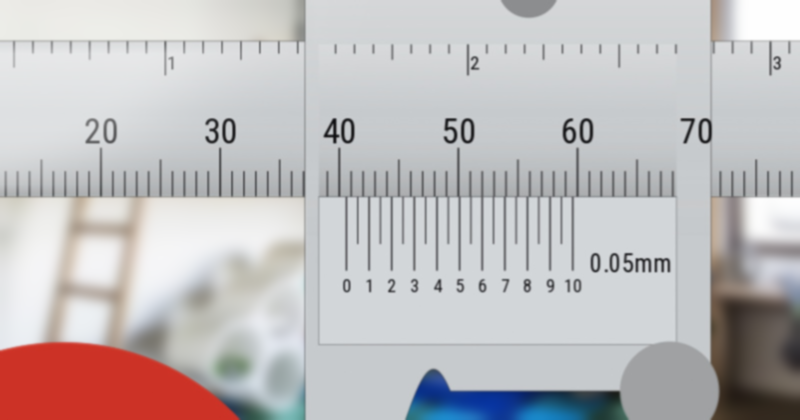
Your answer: 40.6,mm
